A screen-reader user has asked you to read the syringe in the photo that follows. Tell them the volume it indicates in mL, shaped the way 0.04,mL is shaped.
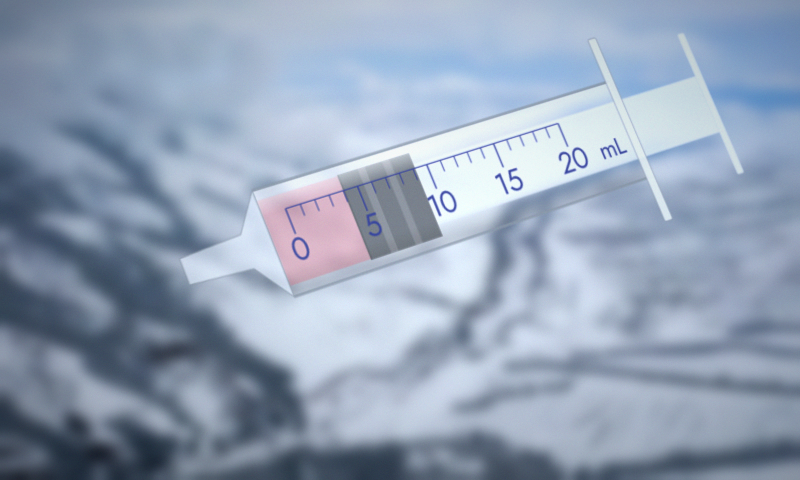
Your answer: 4,mL
